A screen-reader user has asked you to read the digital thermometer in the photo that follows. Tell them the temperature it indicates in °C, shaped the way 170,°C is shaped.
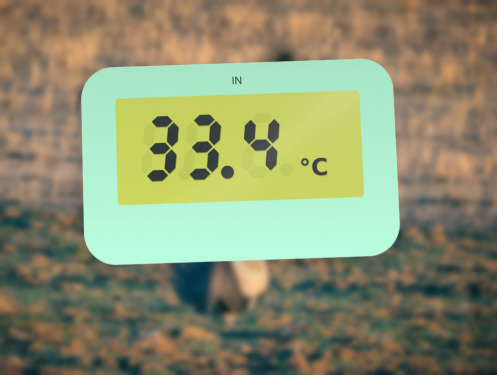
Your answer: 33.4,°C
